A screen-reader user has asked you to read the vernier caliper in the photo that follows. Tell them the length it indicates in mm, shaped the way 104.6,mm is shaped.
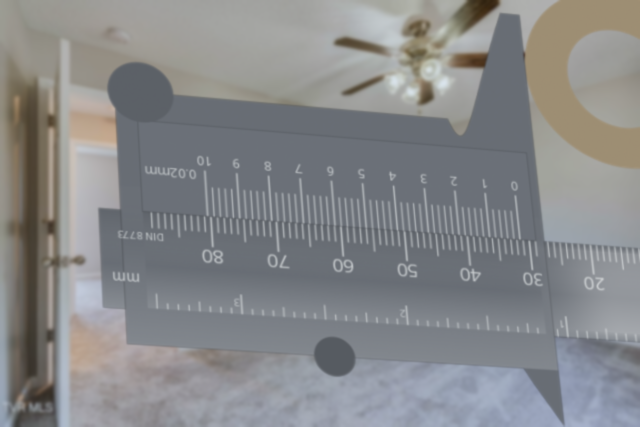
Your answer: 31.5,mm
